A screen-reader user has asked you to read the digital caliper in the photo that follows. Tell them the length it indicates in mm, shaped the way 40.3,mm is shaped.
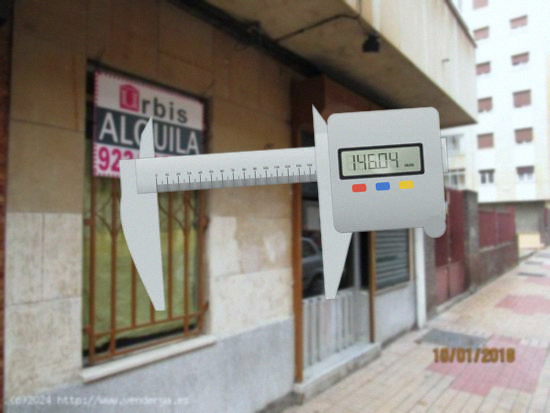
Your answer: 146.04,mm
